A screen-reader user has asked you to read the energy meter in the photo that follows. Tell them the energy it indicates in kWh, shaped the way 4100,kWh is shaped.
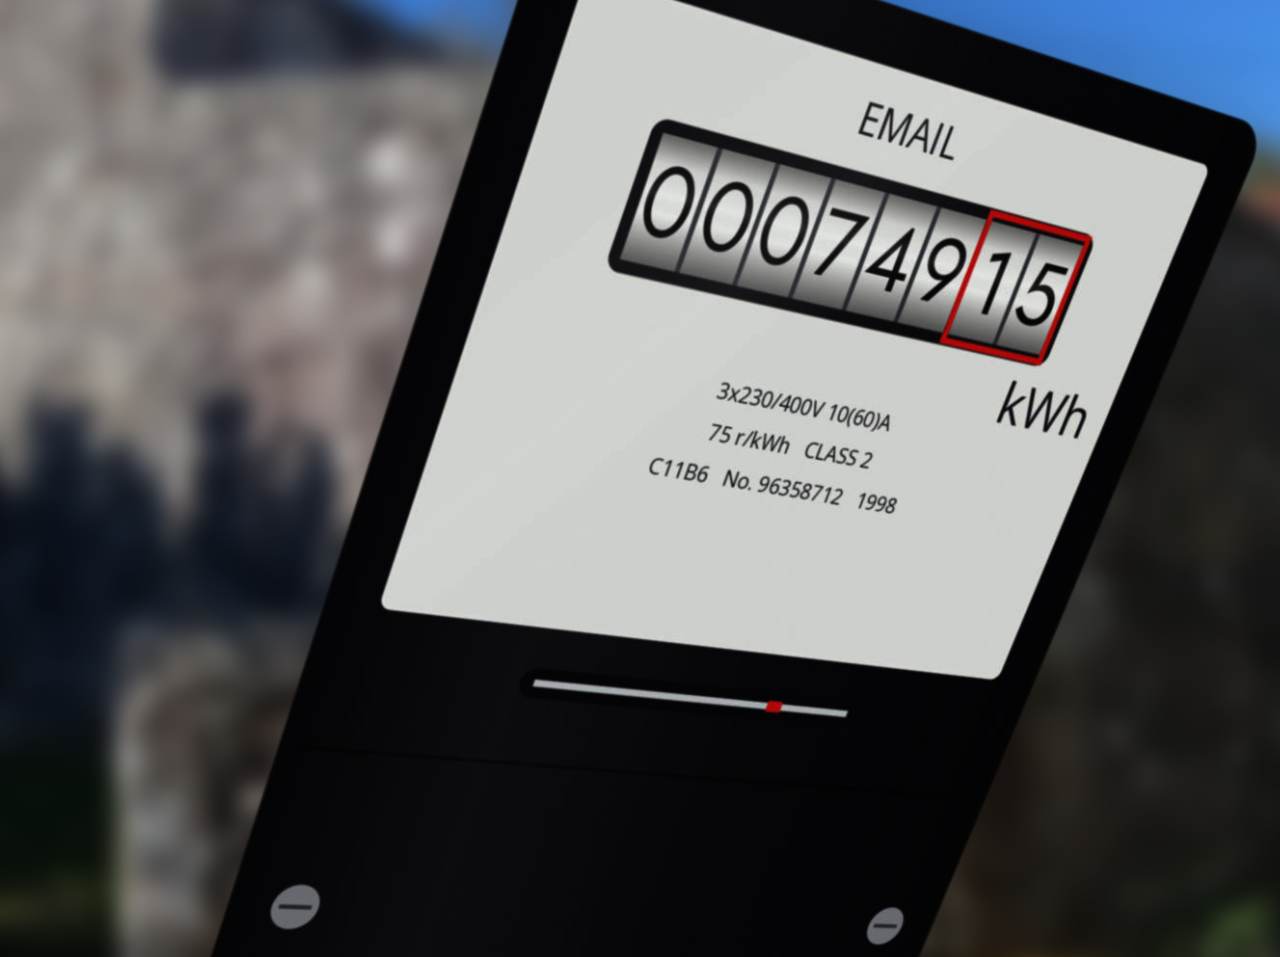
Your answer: 749.15,kWh
